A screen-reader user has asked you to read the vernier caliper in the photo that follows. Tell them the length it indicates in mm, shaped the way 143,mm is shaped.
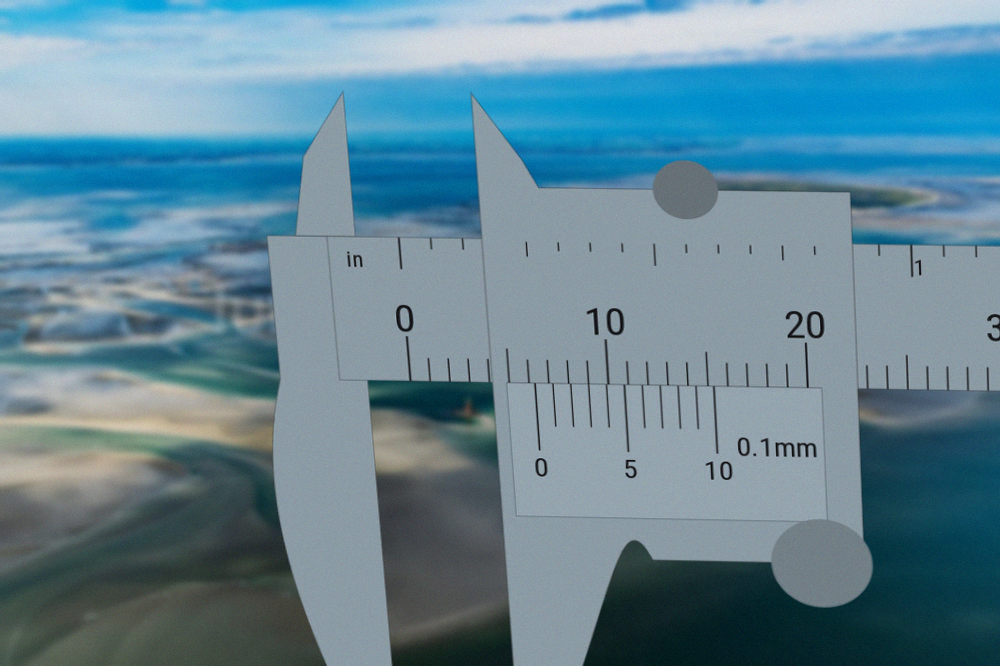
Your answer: 6.3,mm
